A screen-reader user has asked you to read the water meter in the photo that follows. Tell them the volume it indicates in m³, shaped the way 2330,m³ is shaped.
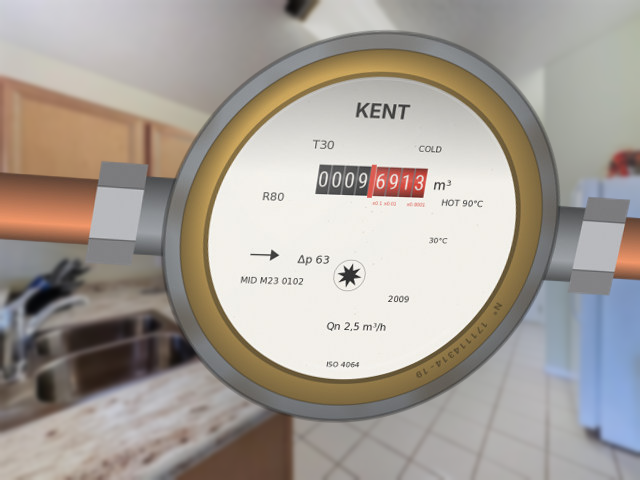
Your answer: 9.6913,m³
